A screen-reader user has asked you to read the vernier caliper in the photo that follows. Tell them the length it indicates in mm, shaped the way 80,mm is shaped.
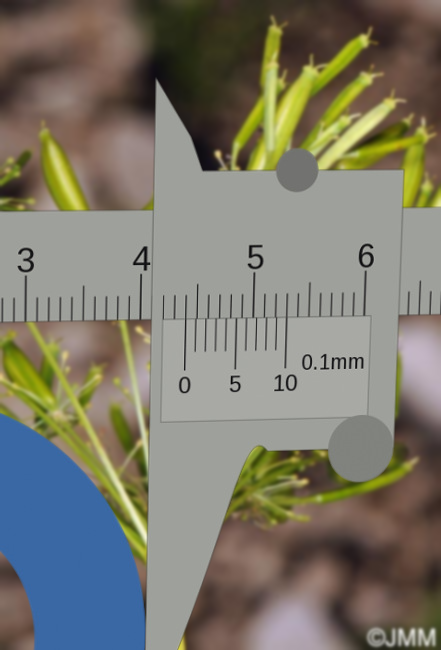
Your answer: 44.0,mm
